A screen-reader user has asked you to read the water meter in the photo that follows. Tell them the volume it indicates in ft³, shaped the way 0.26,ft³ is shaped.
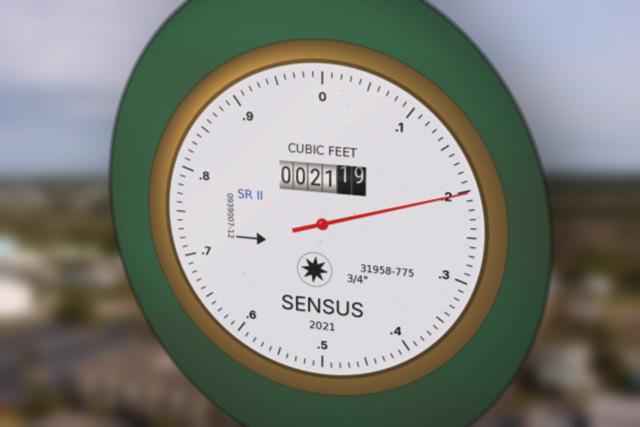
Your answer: 2119.20,ft³
